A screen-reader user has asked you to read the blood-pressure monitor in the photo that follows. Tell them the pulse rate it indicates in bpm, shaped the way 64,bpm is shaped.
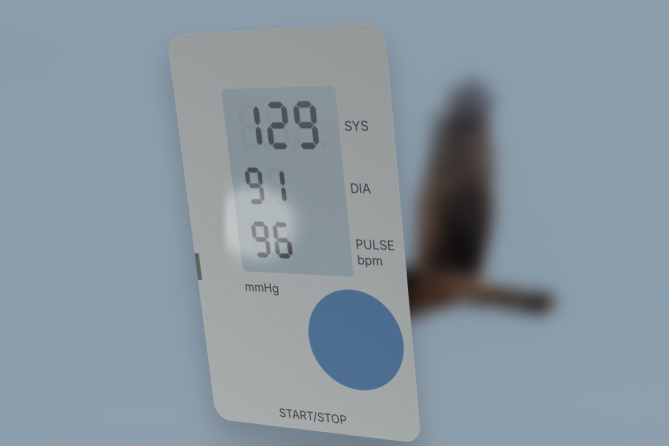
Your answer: 96,bpm
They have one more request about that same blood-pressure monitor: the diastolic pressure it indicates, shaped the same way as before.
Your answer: 91,mmHg
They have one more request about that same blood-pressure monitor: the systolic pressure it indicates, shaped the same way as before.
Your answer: 129,mmHg
